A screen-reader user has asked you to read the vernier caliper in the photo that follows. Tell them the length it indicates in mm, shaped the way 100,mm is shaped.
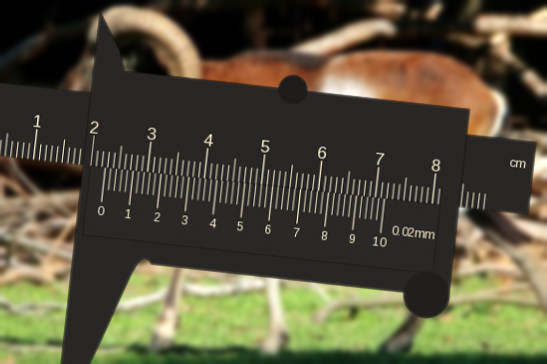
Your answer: 22.6,mm
